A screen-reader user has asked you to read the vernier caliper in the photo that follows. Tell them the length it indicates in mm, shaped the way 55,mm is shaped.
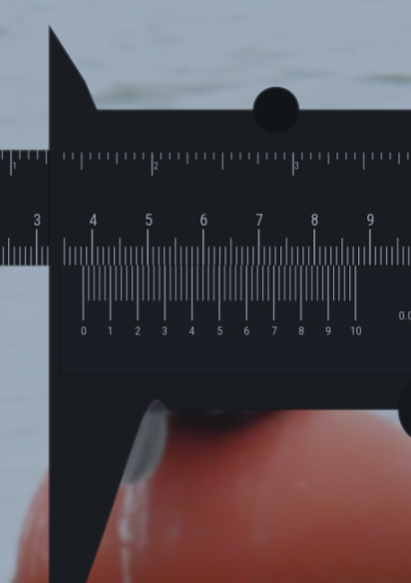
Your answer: 38.4,mm
